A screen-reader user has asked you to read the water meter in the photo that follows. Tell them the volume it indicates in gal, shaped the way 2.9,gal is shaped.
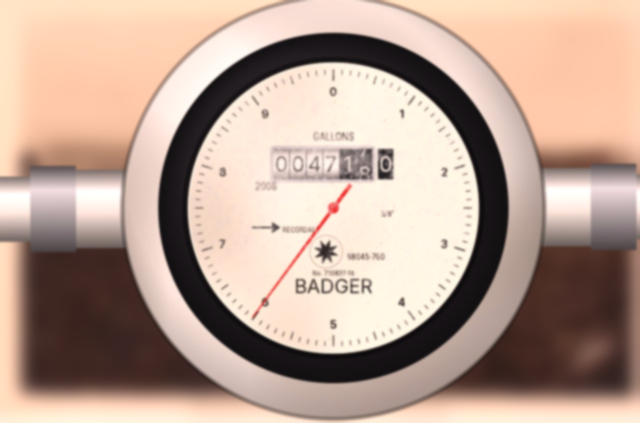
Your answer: 47176.0,gal
